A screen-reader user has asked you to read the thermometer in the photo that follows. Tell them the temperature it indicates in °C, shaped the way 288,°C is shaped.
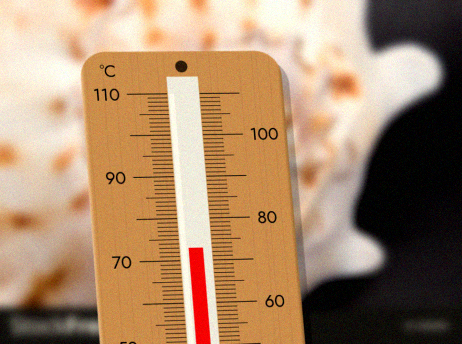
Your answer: 73,°C
